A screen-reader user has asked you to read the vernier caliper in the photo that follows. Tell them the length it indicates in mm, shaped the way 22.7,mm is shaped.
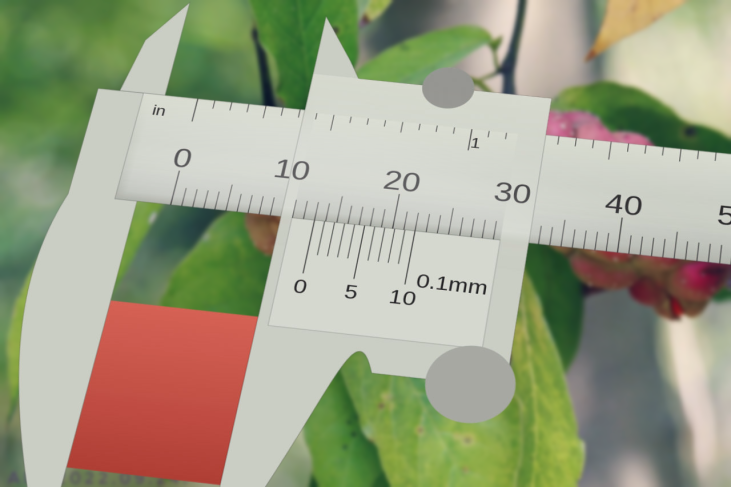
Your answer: 13.0,mm
